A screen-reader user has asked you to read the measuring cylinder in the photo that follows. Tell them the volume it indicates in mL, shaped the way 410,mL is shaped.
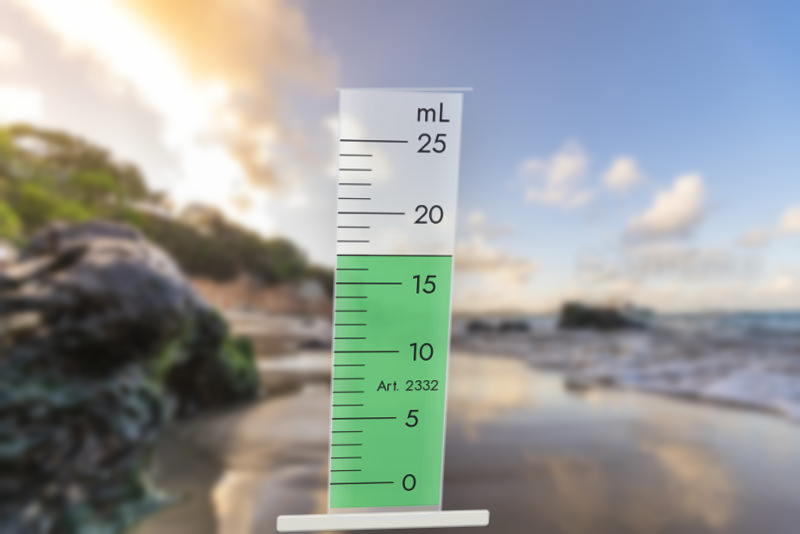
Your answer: 17,mL
